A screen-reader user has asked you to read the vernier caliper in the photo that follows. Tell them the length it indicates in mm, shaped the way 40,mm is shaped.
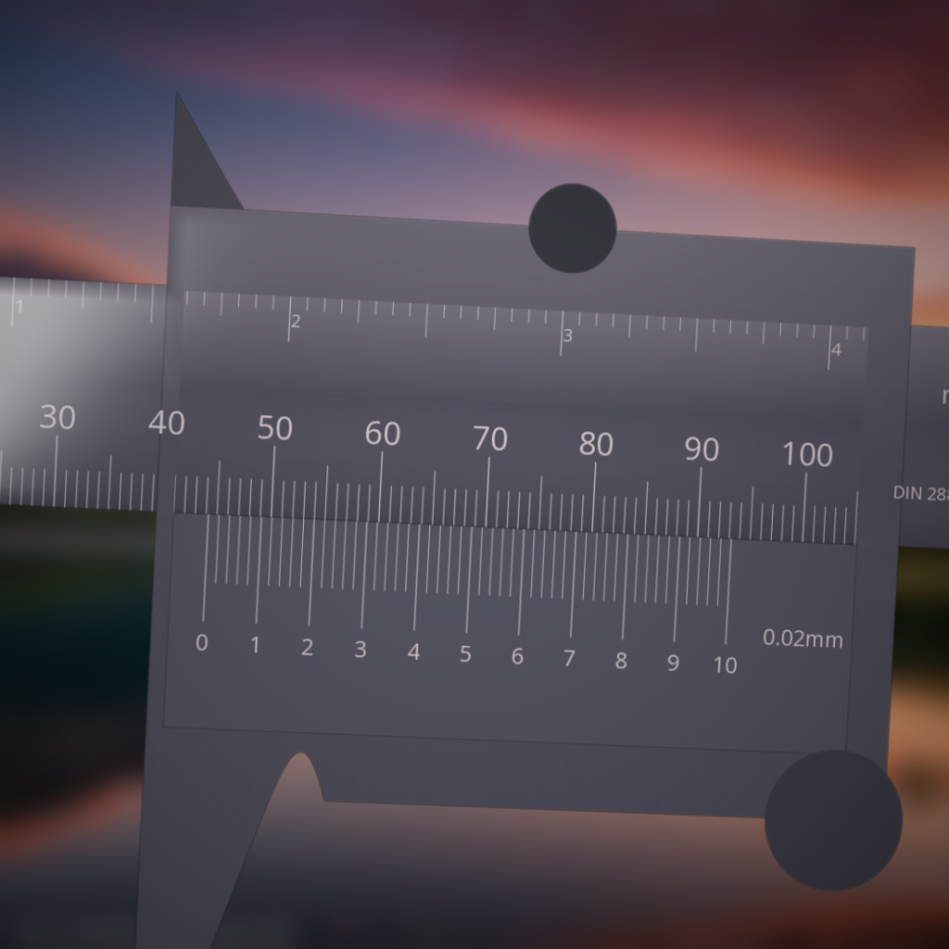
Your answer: 44.2,mm
